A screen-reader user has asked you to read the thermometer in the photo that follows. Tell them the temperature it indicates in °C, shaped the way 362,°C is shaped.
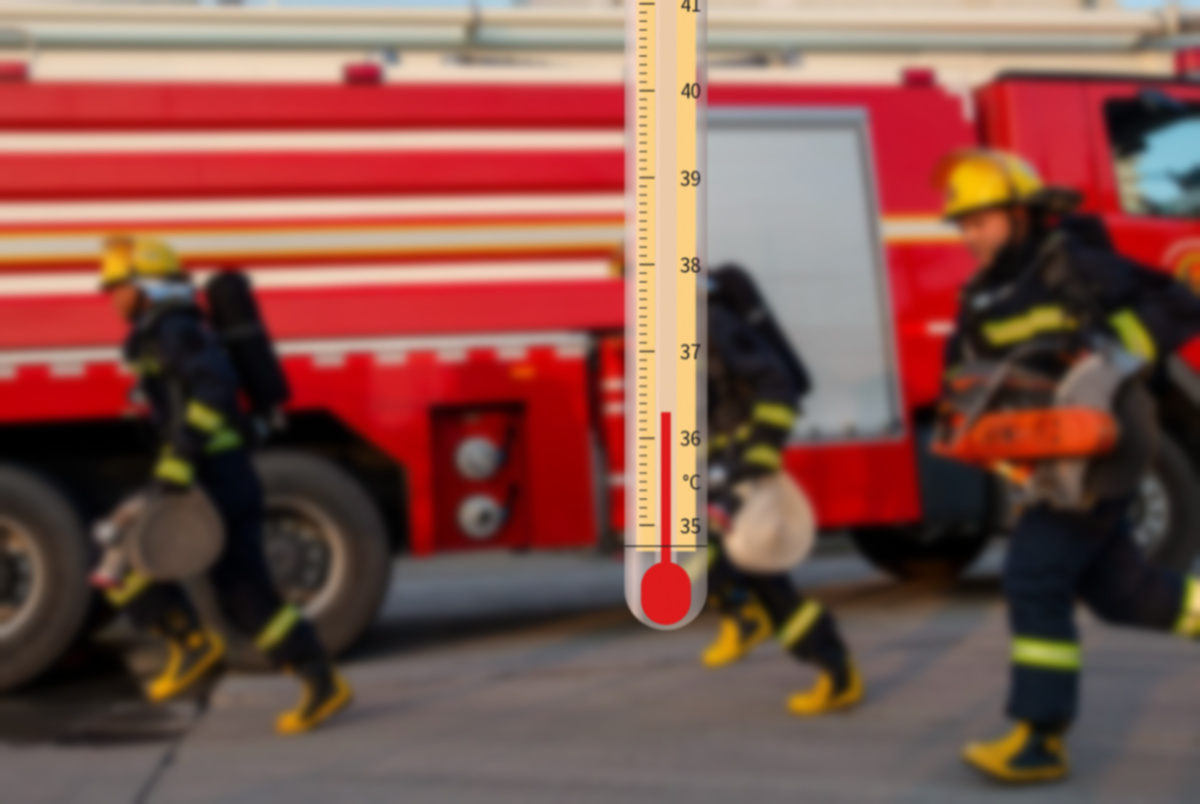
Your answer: 36.3,°C
